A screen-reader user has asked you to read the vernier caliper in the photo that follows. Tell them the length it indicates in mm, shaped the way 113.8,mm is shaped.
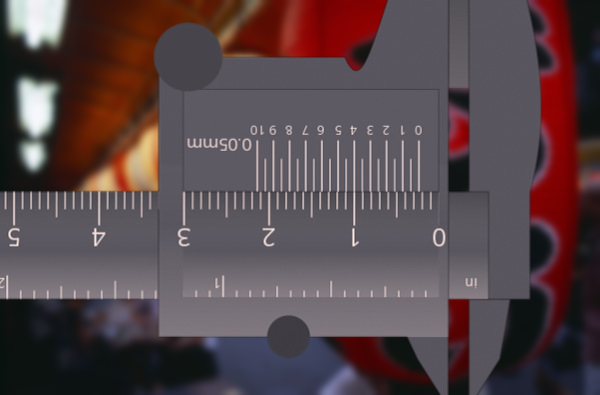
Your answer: 2.4,mm
